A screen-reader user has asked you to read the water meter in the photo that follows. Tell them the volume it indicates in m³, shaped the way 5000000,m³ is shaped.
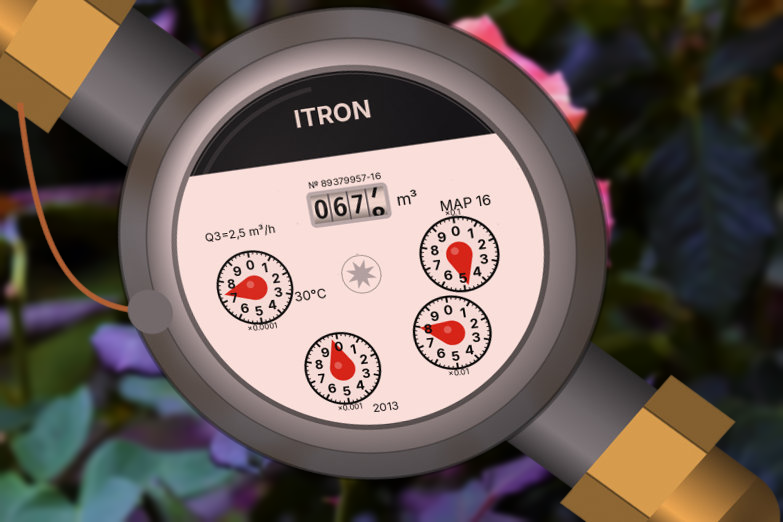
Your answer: 677.4797,m³
